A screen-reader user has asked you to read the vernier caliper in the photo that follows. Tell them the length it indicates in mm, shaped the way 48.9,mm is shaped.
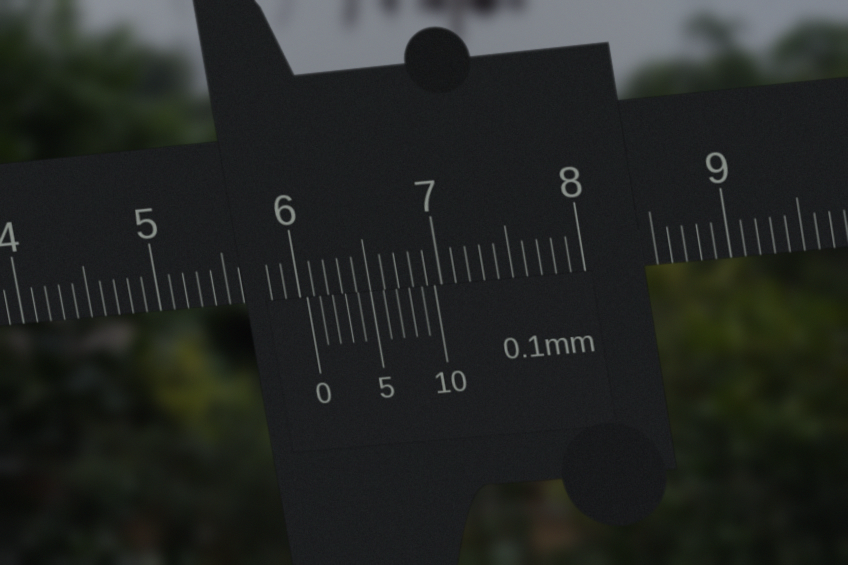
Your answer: 60.5,mm
